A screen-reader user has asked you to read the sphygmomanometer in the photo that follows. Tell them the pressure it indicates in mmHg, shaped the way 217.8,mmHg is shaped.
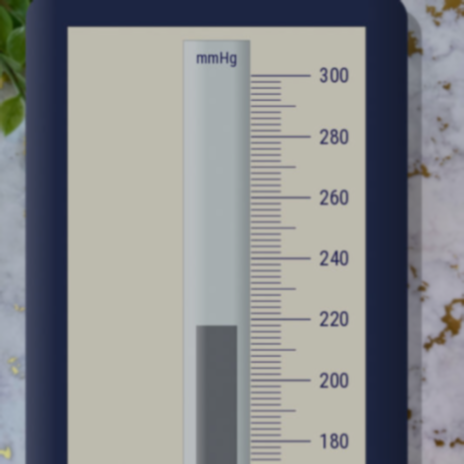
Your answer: 218,mmHg
